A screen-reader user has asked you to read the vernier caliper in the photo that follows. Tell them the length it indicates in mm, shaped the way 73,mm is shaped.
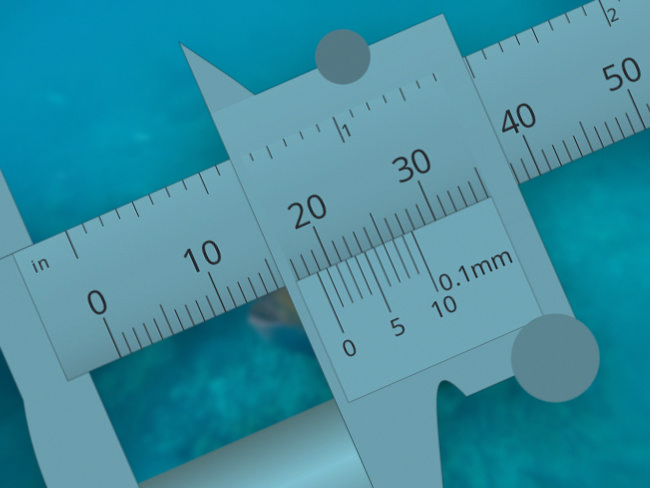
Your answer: 18.7,mm
